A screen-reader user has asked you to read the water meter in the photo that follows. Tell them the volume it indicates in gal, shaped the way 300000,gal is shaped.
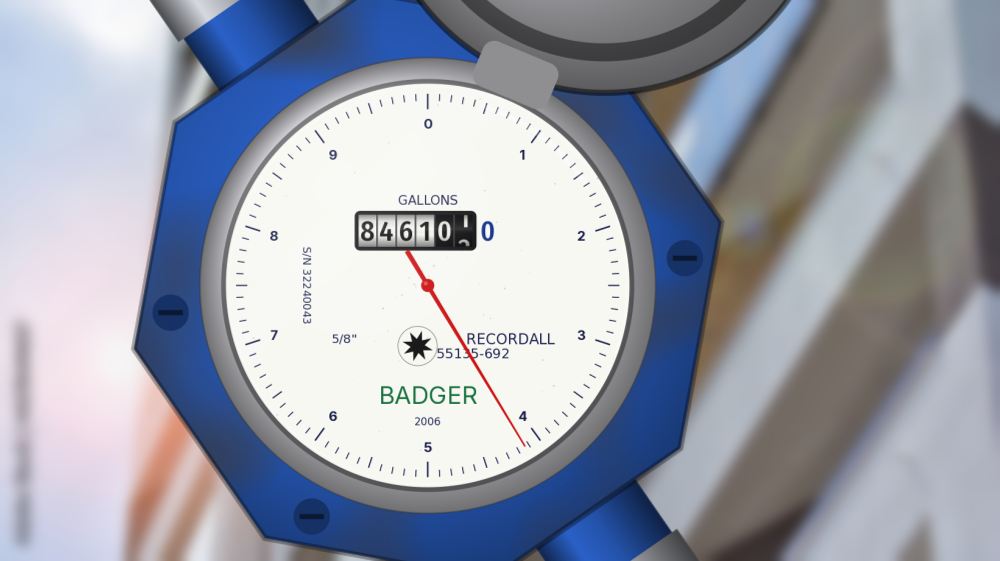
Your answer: 8461014.1,gal
